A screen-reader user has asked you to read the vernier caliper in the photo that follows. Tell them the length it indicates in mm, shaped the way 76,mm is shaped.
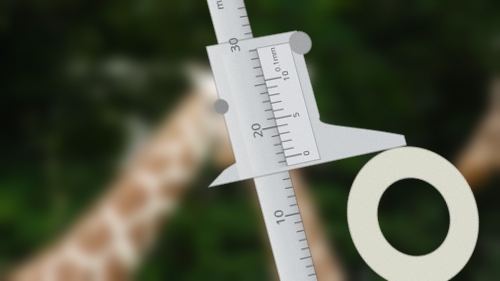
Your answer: 16.4,mm
